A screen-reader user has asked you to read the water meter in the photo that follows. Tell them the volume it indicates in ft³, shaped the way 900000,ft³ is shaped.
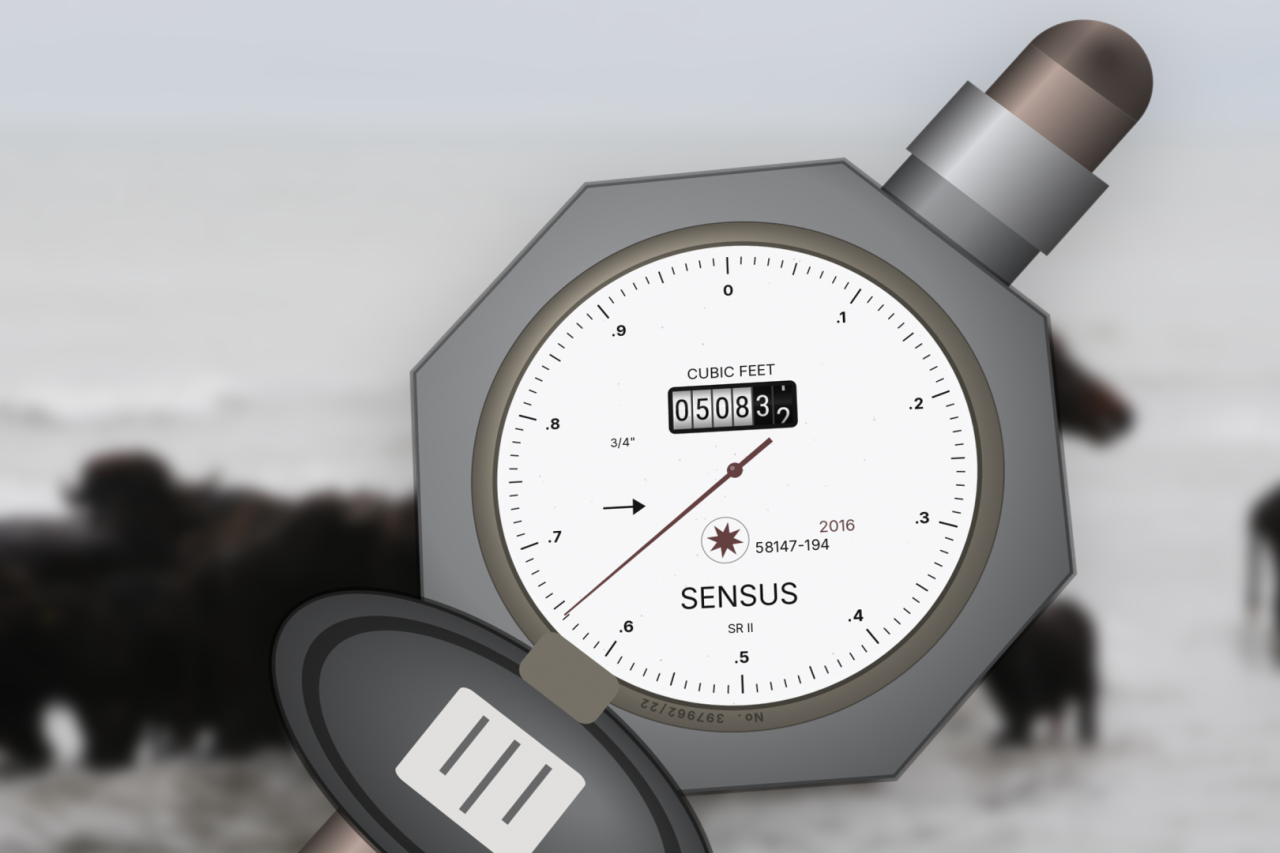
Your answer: 50831.64,ft³
